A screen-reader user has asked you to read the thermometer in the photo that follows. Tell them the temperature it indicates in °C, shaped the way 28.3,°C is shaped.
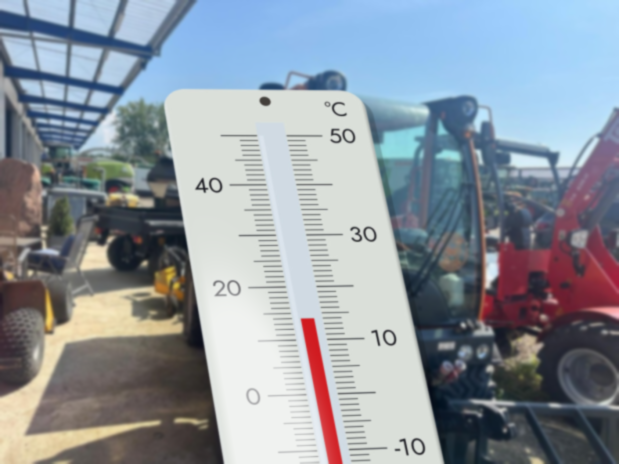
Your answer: 14,°C
